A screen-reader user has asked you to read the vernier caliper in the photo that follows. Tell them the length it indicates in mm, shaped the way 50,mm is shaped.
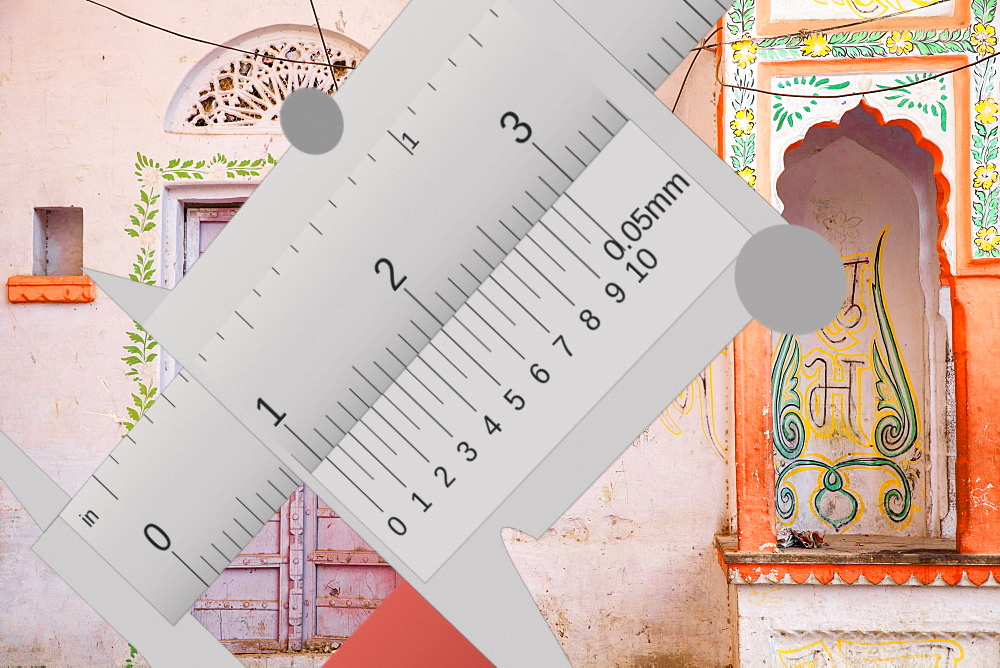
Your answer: 10.3,mm
